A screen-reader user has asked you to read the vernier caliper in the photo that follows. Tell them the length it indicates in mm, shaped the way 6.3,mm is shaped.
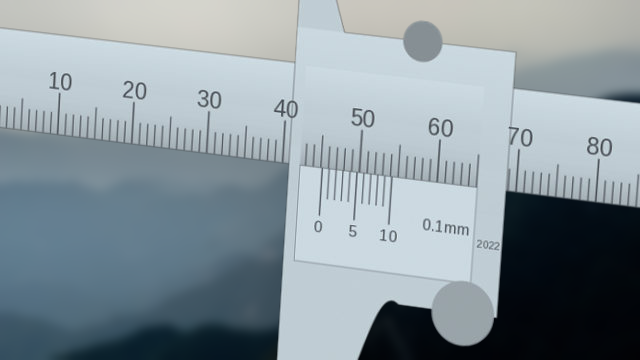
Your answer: 45.2,mm
